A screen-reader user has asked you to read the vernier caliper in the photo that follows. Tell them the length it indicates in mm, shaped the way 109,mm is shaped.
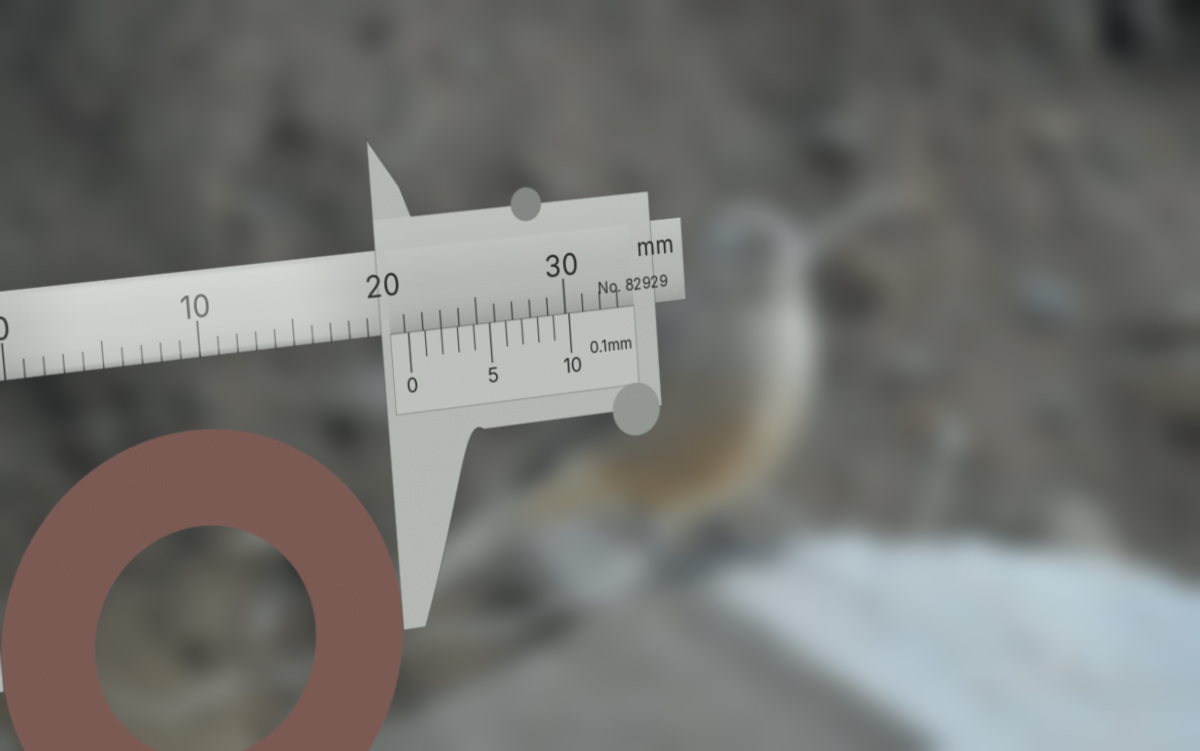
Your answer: 21.2,mm
